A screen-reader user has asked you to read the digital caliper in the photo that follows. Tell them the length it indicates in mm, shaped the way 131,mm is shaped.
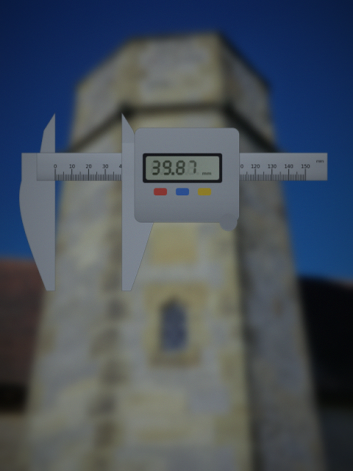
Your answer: 39.87,mm
